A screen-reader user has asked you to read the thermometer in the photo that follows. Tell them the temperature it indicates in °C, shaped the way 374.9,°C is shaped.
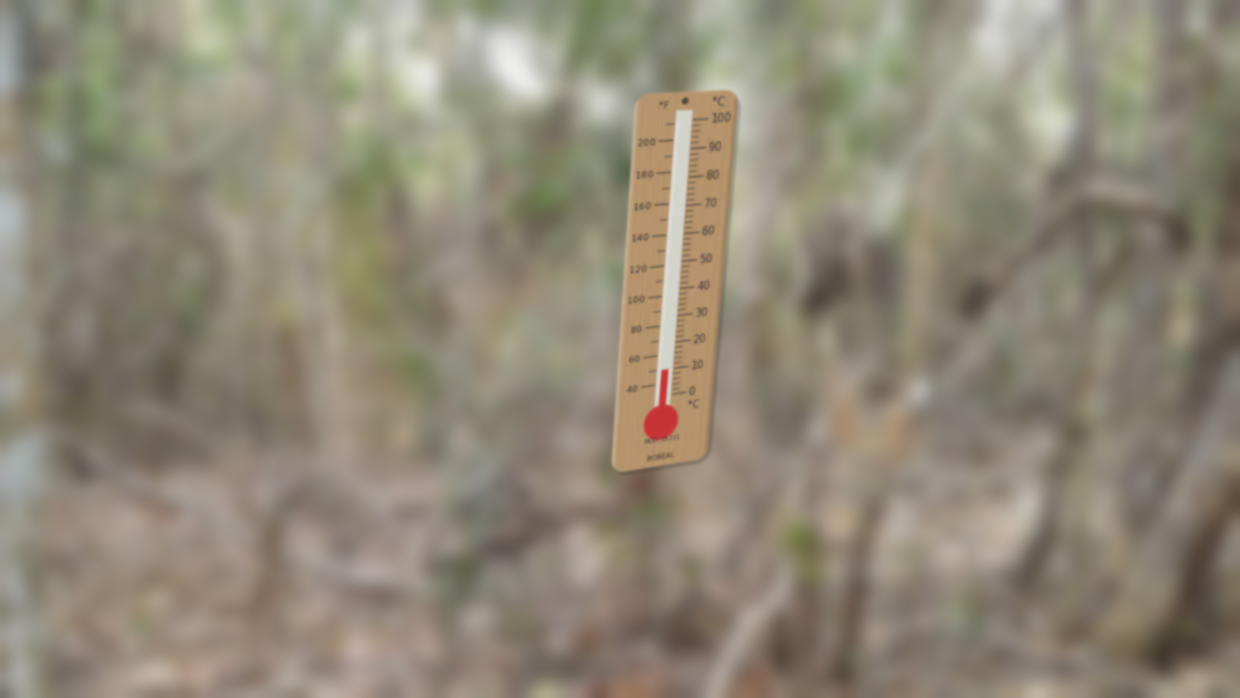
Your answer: 10,°C
